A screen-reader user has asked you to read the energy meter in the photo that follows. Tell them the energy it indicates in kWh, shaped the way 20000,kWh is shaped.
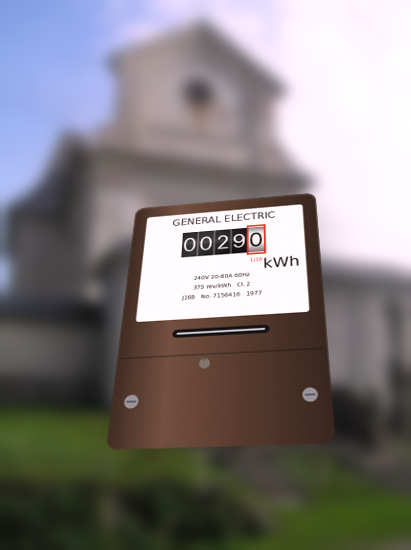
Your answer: 29.0,kWh
